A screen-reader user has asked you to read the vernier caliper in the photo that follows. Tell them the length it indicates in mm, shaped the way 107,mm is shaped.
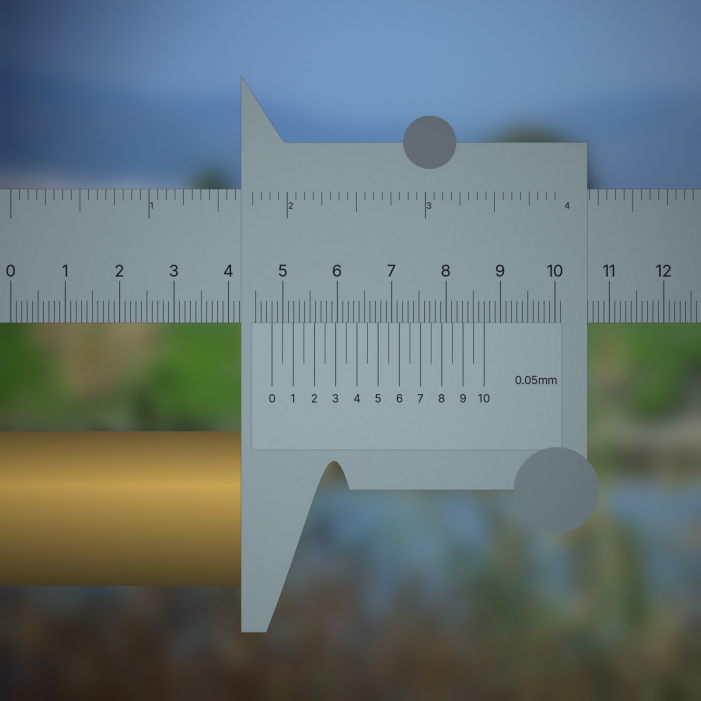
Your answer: 48.0,mm
